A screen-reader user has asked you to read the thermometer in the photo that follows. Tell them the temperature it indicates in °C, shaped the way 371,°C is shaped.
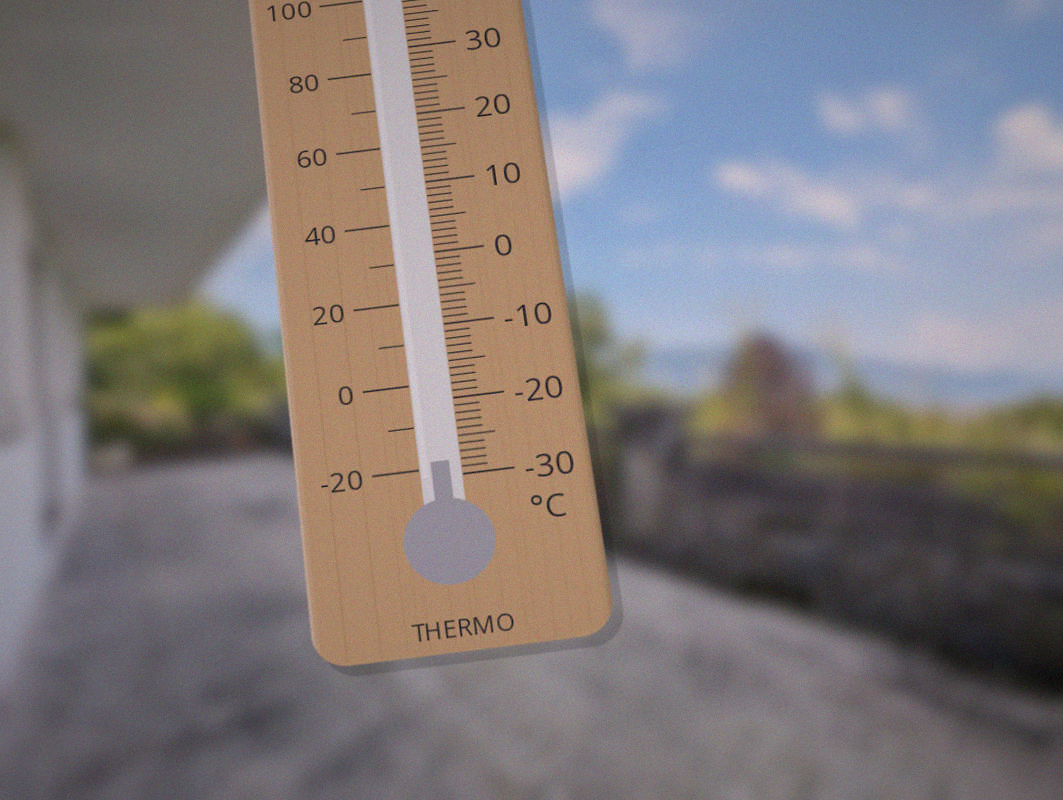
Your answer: -28,°C
